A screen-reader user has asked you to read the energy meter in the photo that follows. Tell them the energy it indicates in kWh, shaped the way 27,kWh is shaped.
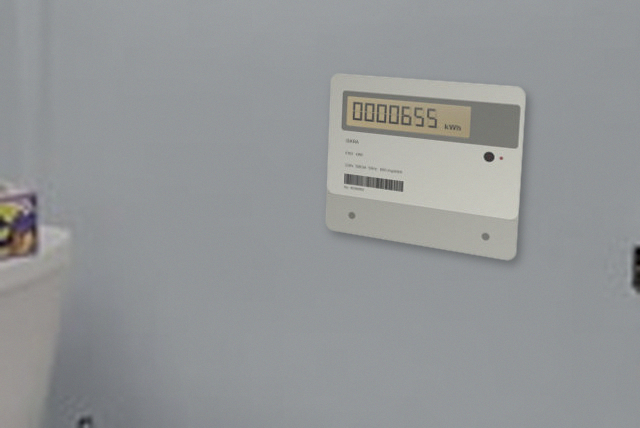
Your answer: 655,kWh
